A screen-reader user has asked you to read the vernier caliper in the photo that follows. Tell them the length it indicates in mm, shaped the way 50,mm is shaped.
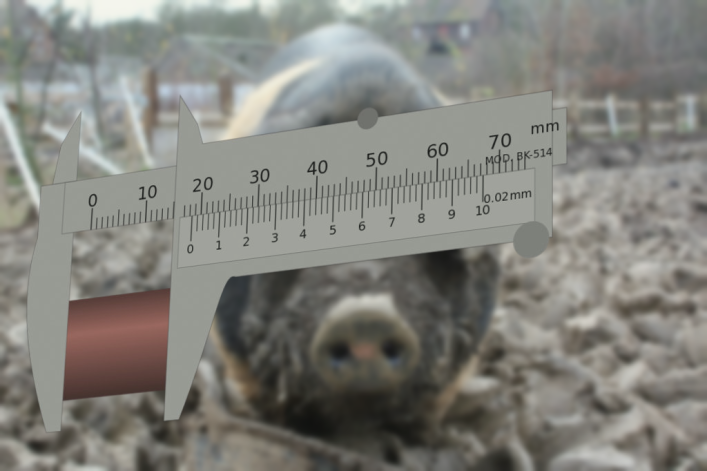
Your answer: 18.4,mm
